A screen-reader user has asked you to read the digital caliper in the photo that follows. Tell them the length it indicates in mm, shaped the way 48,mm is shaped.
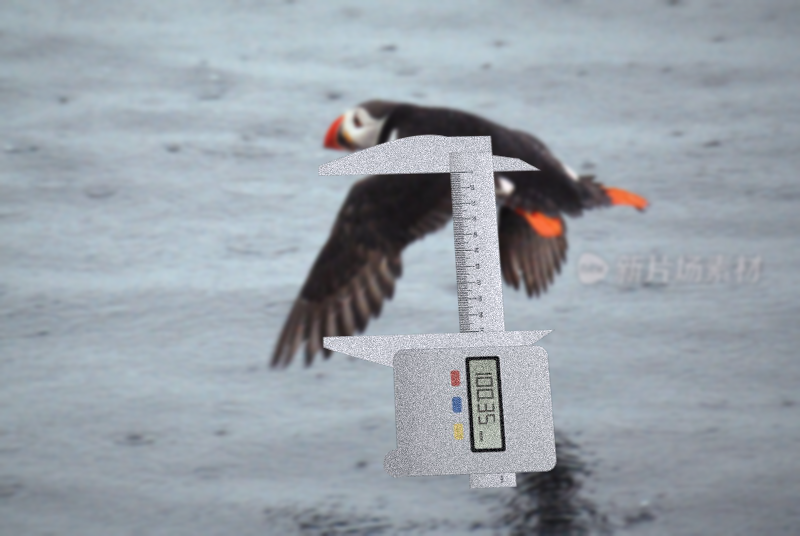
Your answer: 100.35,mm
